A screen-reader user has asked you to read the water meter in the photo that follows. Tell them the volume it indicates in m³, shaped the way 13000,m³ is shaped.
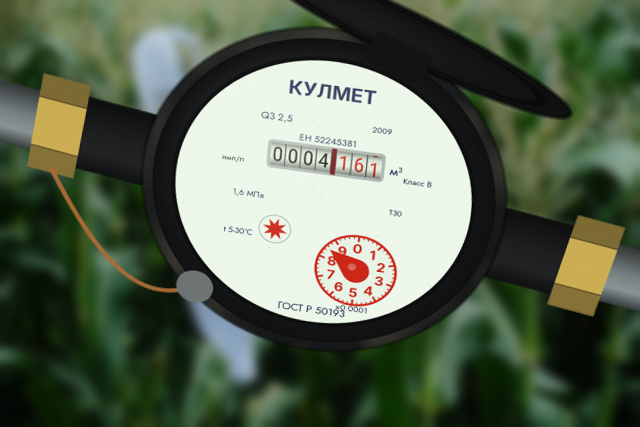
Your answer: 4.1608,m³
